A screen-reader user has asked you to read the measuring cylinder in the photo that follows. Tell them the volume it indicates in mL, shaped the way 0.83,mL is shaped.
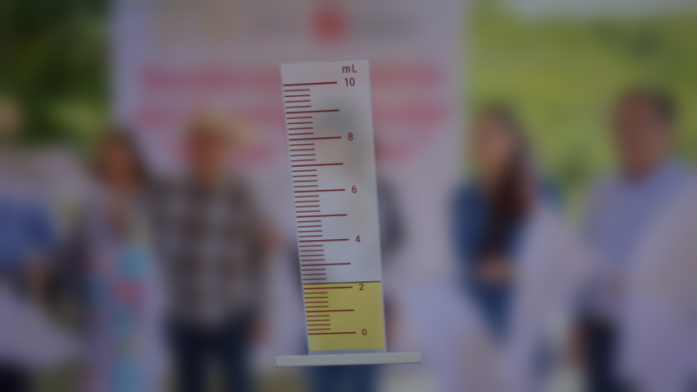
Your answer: 2.2,mL
